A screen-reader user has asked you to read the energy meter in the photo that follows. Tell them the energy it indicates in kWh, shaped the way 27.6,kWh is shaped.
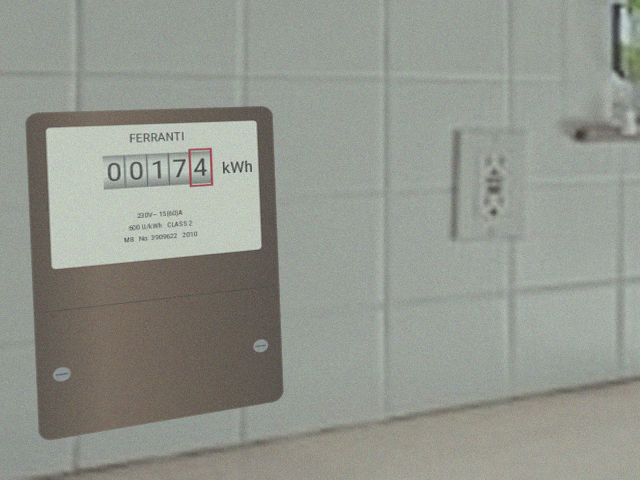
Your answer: 17.4,kWh
